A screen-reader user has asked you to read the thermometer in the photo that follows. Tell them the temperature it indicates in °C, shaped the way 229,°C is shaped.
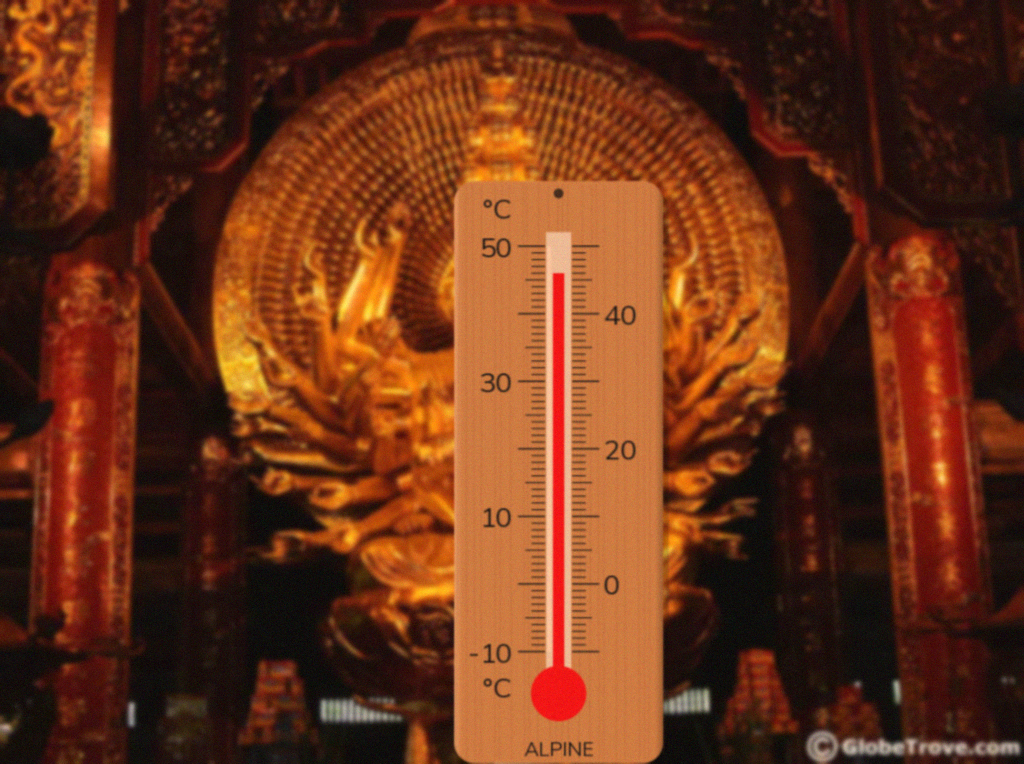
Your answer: 46,°C
